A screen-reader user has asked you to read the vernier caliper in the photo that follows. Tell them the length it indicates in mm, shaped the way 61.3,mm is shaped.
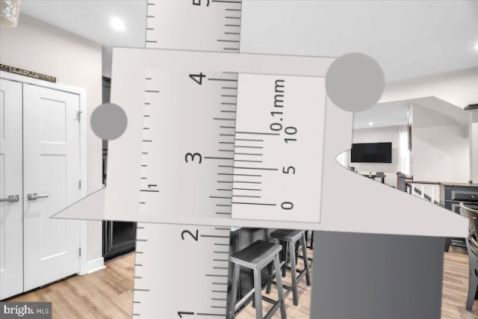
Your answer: 24.4,mm
